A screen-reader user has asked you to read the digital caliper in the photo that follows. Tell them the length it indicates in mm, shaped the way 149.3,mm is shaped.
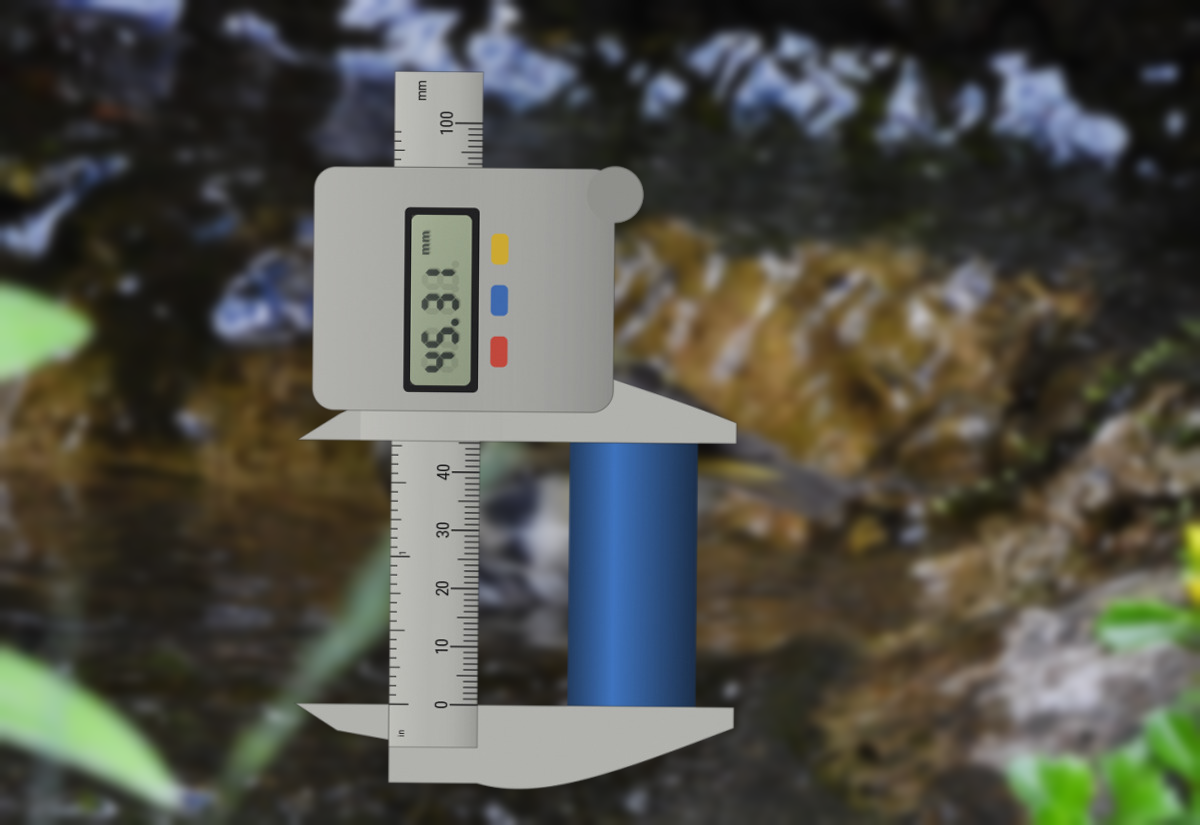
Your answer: 45.31,mm
